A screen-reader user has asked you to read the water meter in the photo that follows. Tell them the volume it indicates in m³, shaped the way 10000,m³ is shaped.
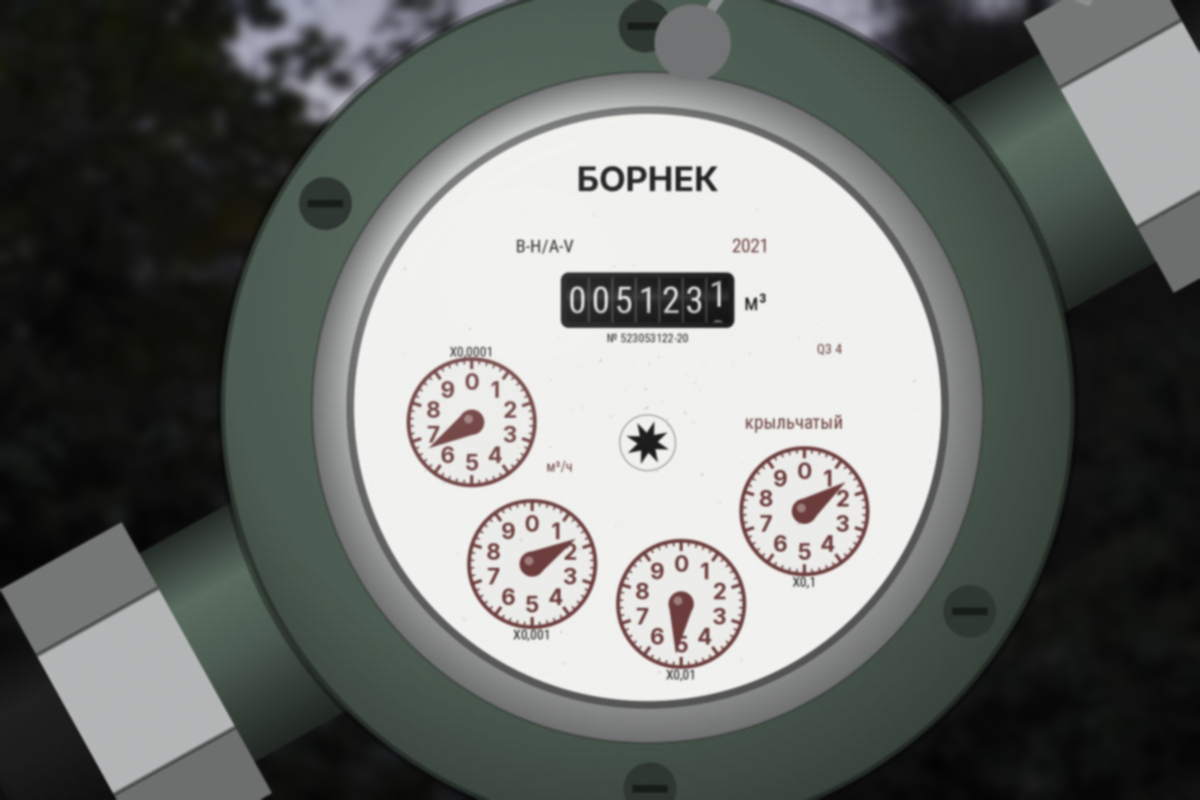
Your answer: 51231.1516,m³
